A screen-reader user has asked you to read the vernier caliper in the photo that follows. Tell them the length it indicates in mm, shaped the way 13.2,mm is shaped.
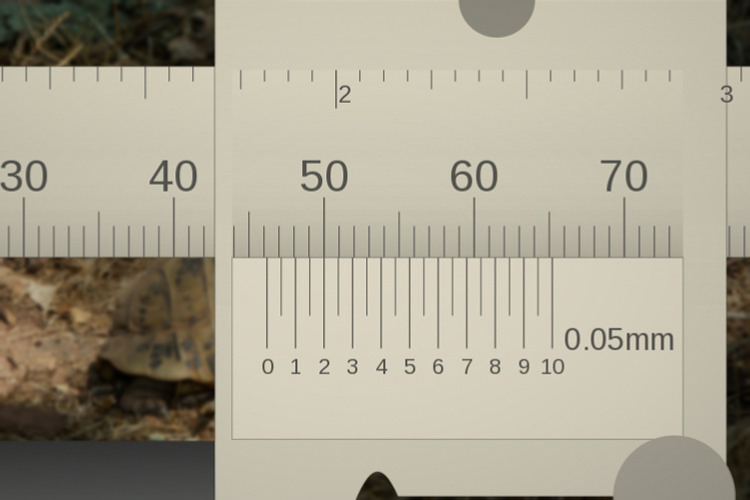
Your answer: 46.2,mm
